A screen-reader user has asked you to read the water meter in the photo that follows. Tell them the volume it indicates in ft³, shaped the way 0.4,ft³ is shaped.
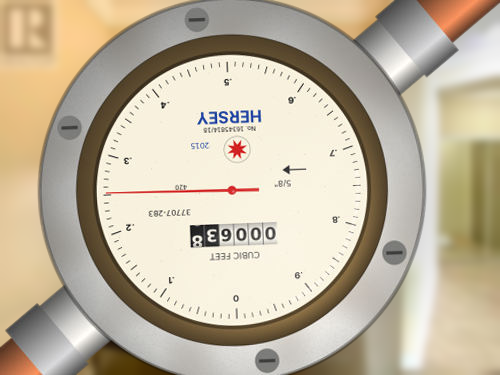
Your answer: 638.25,ft³
